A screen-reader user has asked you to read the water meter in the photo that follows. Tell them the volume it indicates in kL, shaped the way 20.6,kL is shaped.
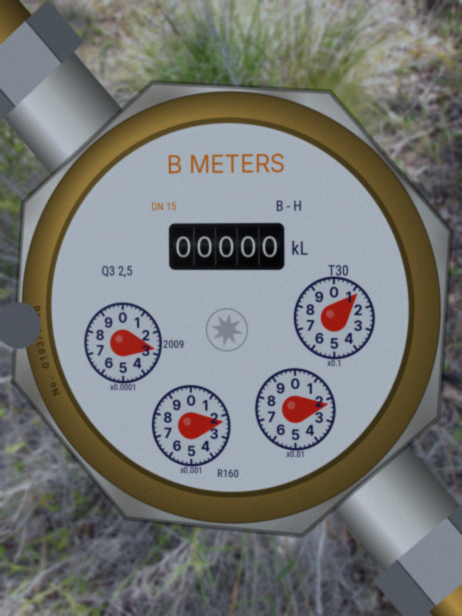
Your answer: 0.1222,kL
